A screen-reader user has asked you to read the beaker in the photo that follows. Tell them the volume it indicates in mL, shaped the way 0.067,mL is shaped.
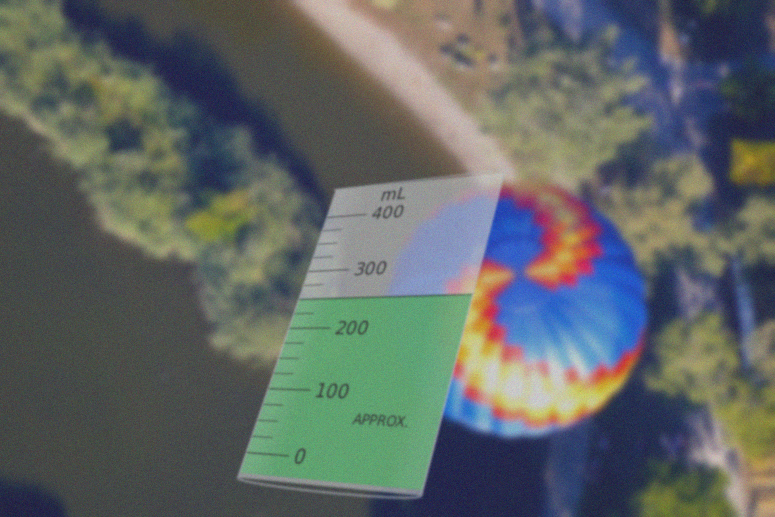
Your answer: 250,mL
